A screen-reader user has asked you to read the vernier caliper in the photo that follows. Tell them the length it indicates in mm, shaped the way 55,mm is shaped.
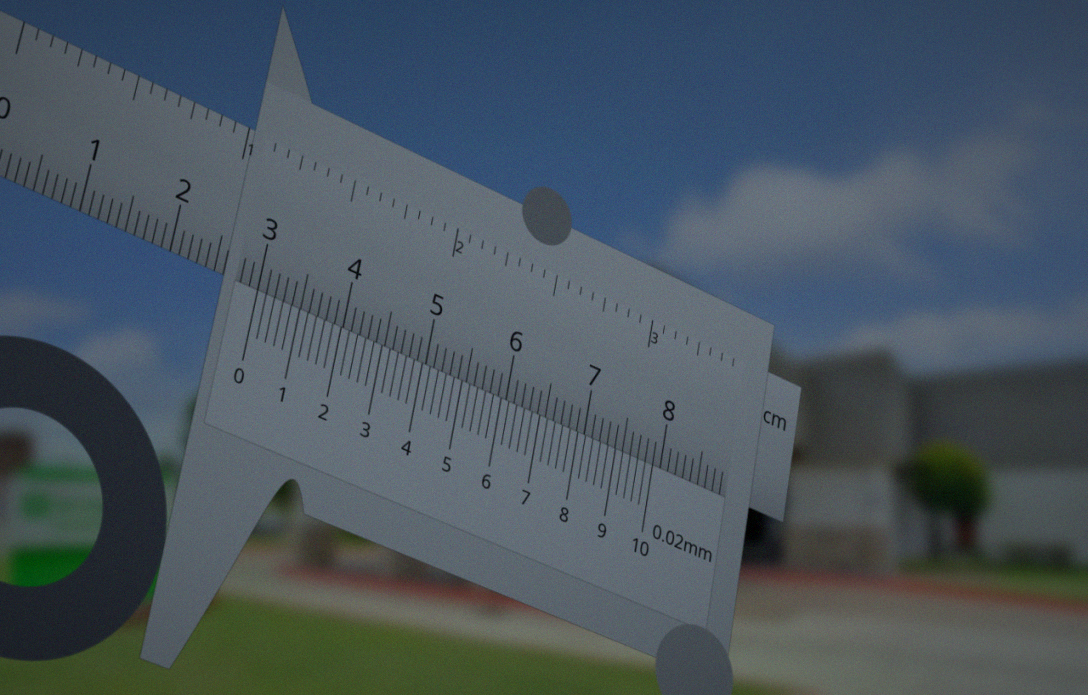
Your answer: 30.0,mm
